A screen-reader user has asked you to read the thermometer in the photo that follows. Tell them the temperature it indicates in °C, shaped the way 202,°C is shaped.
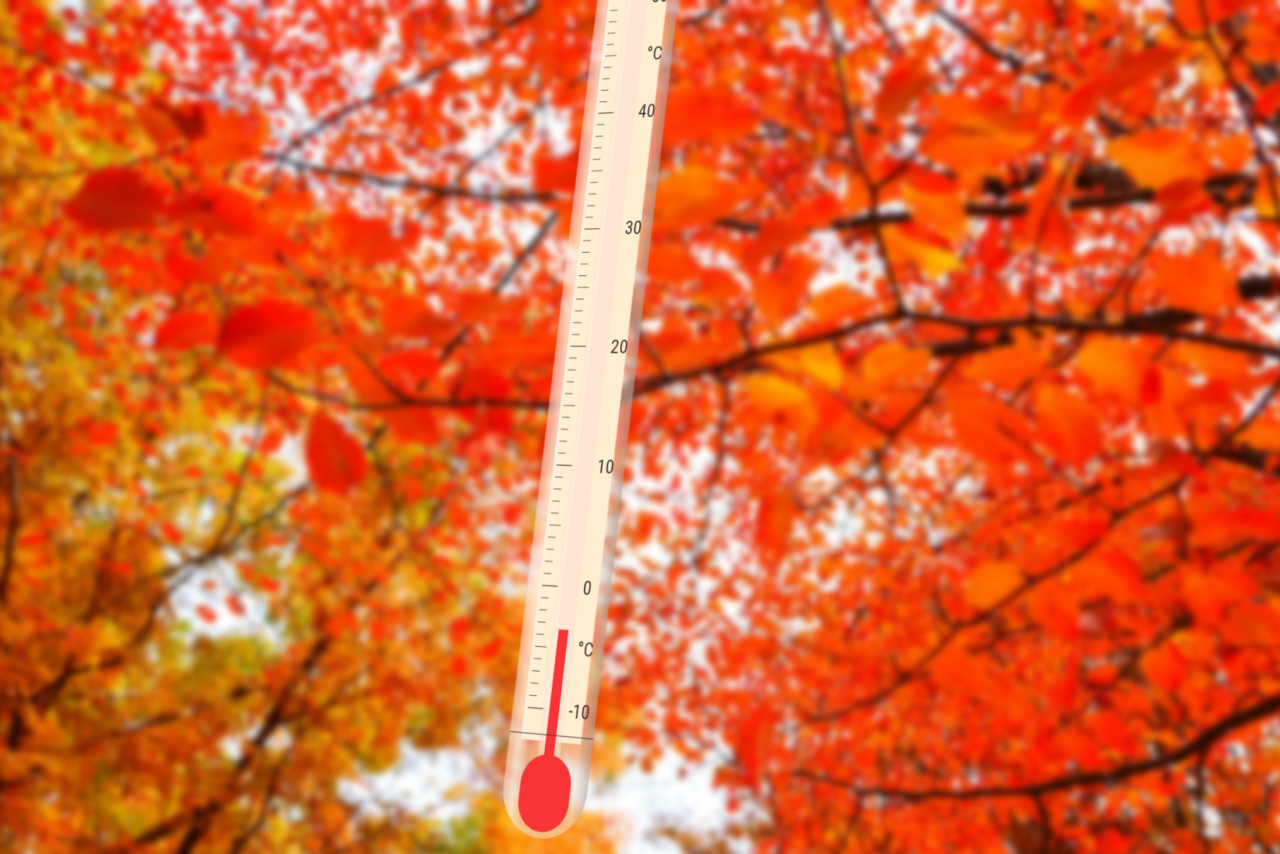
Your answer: -3.5,°C
